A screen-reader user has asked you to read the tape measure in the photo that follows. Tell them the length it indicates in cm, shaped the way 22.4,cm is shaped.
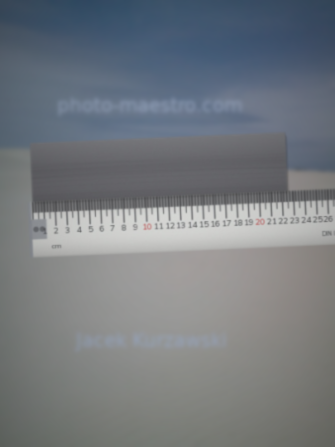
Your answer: 22.5,cm
